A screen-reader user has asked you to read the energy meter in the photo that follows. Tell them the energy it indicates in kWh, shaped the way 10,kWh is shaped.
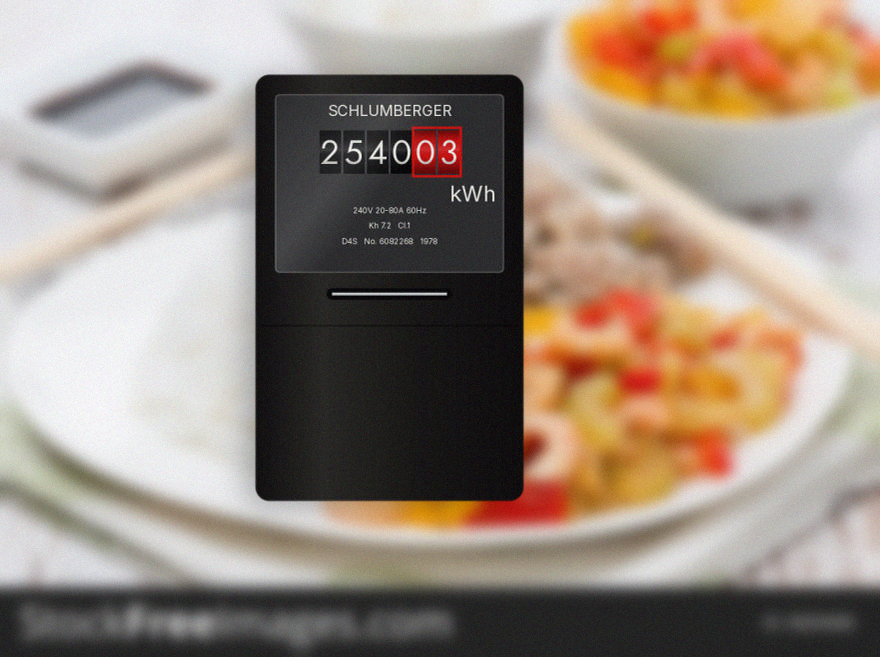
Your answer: 2540.03,kWh
